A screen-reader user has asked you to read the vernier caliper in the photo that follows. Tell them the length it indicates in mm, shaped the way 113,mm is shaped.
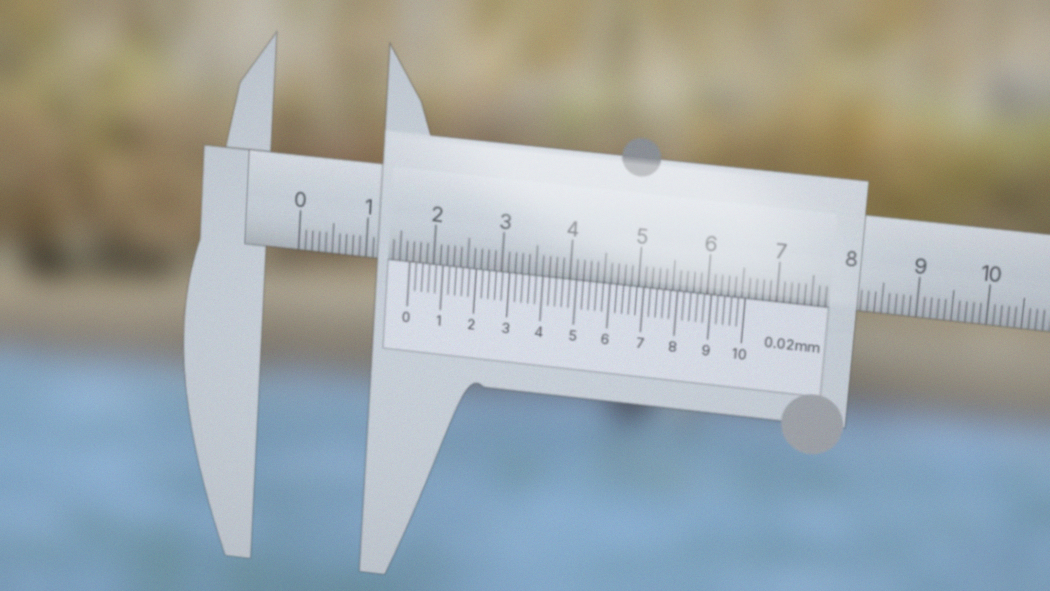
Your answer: 16.5,mm
